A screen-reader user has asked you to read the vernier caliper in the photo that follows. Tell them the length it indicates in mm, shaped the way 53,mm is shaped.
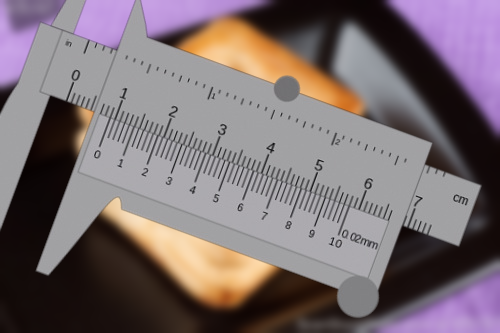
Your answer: 9.0,mm
